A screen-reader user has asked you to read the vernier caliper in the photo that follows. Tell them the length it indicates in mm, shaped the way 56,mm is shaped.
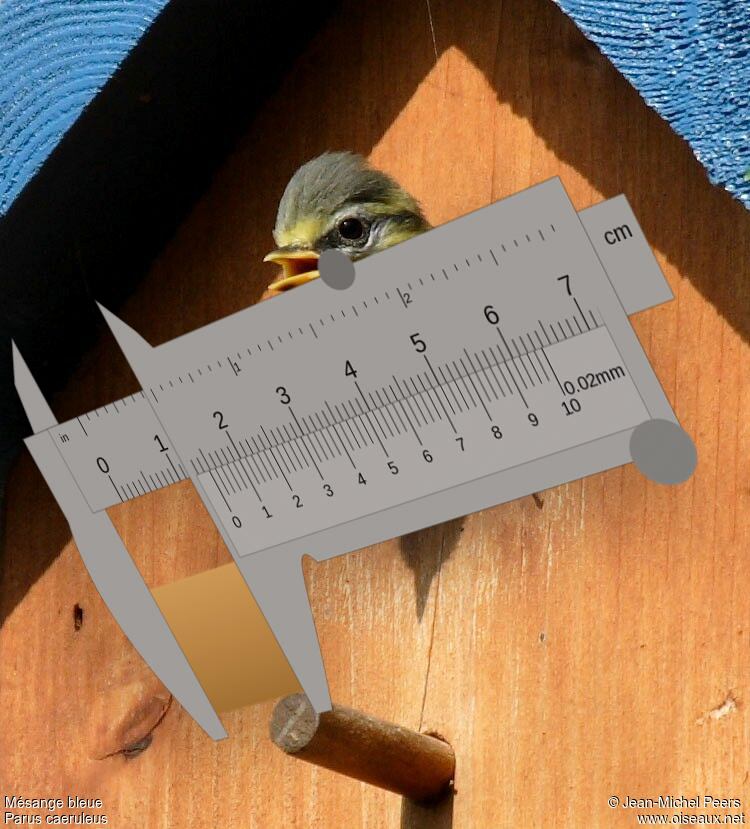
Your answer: 14.8,mm
